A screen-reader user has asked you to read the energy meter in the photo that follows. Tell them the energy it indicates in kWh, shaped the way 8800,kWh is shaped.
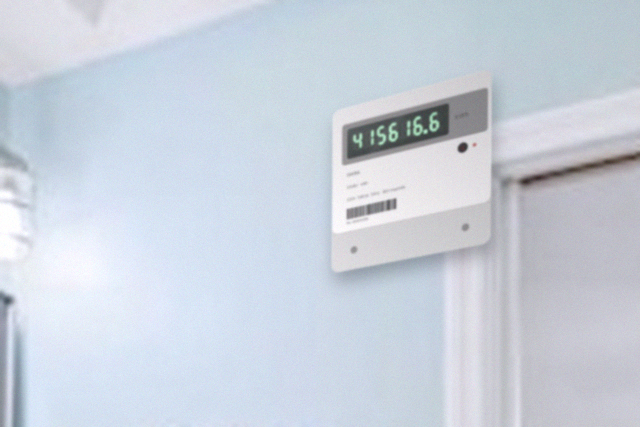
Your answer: 415616.6,kWh
